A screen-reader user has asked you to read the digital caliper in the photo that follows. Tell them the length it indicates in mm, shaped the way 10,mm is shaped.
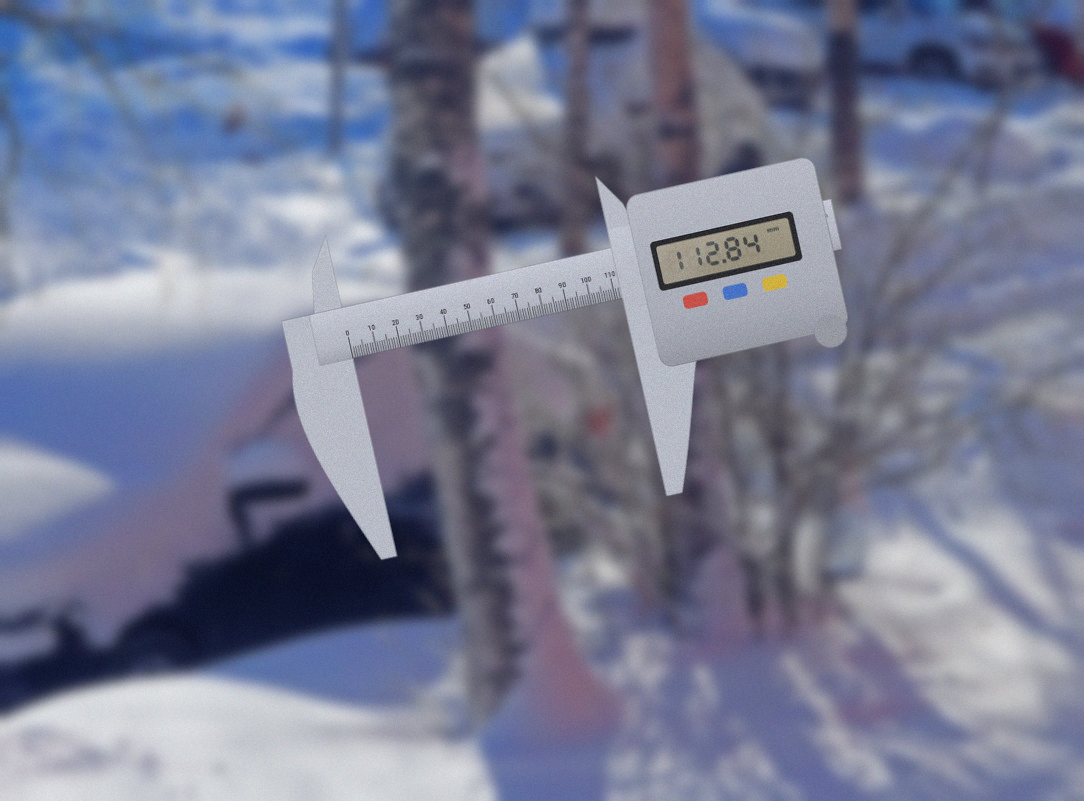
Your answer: 112.84,mm
